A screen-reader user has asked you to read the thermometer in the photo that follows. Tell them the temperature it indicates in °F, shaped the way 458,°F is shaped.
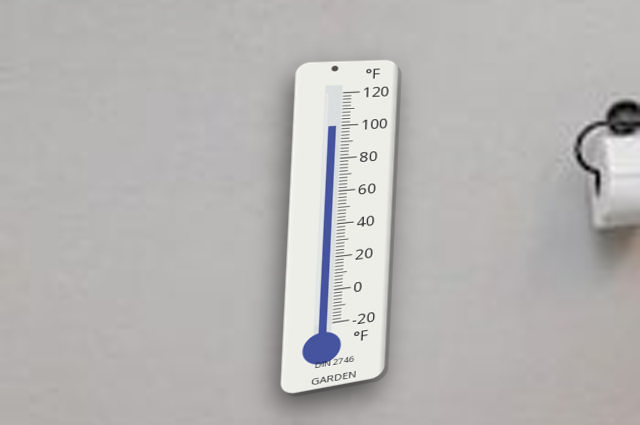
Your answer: 100,°F
